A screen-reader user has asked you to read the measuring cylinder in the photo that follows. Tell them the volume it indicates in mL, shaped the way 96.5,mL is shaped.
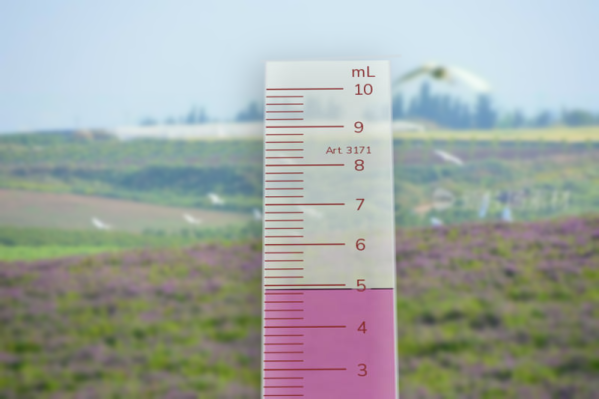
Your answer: 4.9,mL
